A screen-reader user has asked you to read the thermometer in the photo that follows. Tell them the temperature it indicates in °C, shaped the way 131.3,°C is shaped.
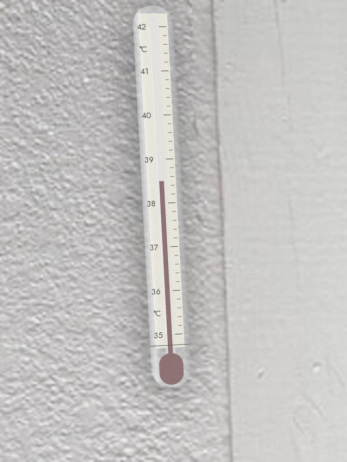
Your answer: 38.5,°C
